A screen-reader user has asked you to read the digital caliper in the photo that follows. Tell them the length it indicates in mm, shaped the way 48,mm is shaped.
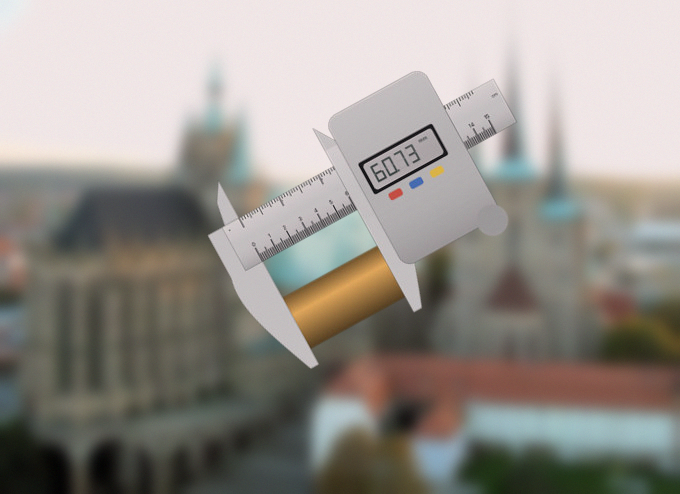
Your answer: 60.73,mm
